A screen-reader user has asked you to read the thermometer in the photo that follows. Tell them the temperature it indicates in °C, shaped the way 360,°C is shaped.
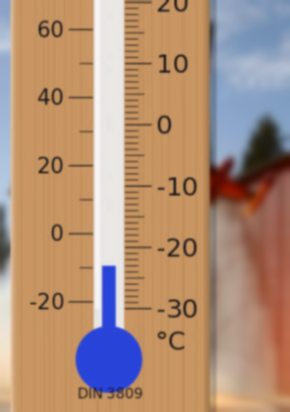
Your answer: -23,°C
